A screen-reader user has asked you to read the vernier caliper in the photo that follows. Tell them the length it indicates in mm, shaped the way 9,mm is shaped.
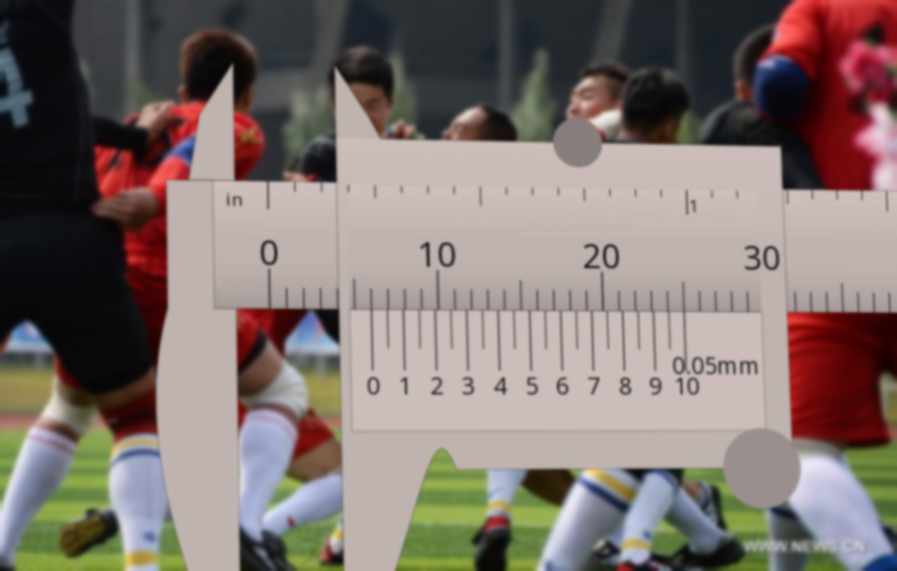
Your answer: 6.0,mm
